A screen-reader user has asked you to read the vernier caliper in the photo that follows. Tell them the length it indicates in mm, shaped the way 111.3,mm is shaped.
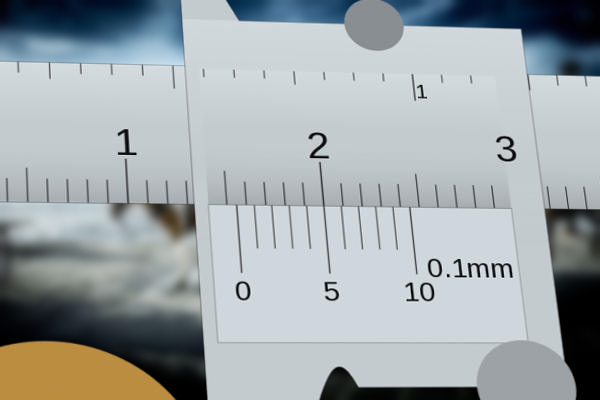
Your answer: 15.5,mm
